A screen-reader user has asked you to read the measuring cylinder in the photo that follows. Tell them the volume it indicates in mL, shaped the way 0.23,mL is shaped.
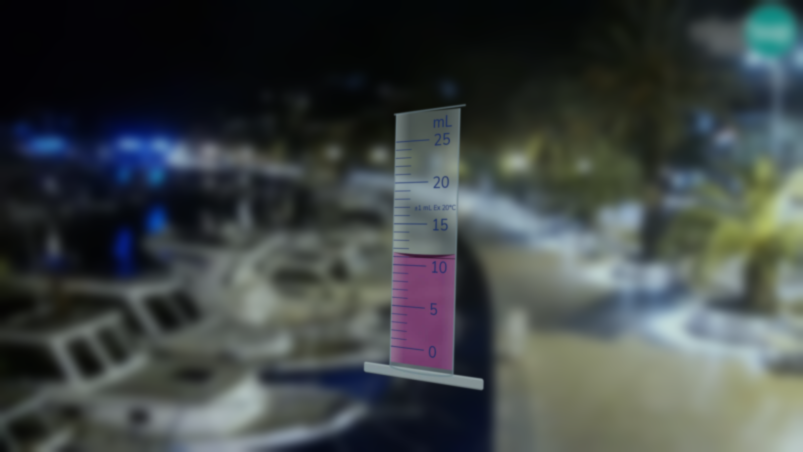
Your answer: 11,mL
